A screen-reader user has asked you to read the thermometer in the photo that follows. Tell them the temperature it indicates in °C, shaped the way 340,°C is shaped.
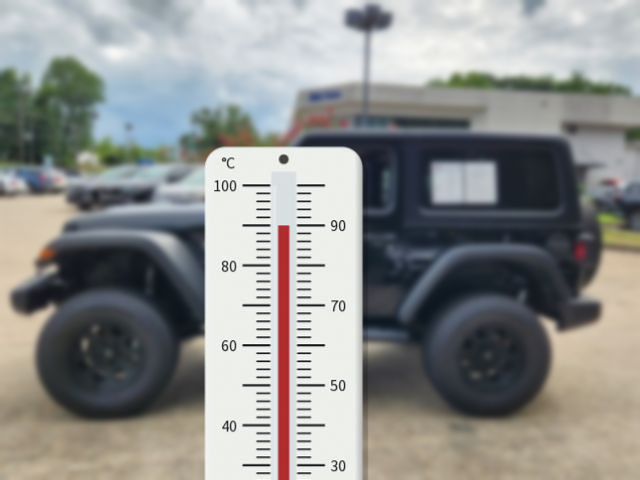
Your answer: 90,°C
